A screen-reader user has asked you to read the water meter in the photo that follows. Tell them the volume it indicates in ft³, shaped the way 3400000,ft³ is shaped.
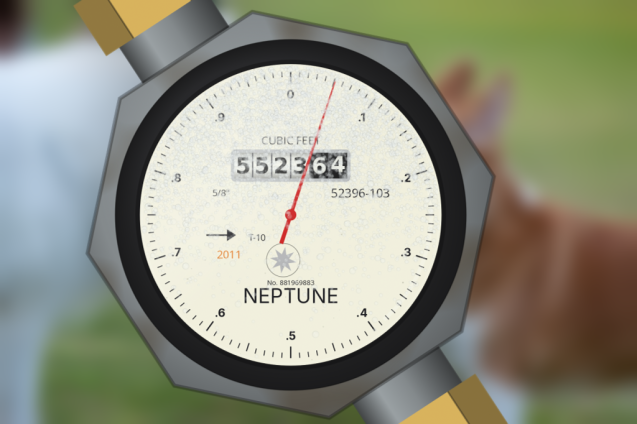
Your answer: 552364.05,ft³
